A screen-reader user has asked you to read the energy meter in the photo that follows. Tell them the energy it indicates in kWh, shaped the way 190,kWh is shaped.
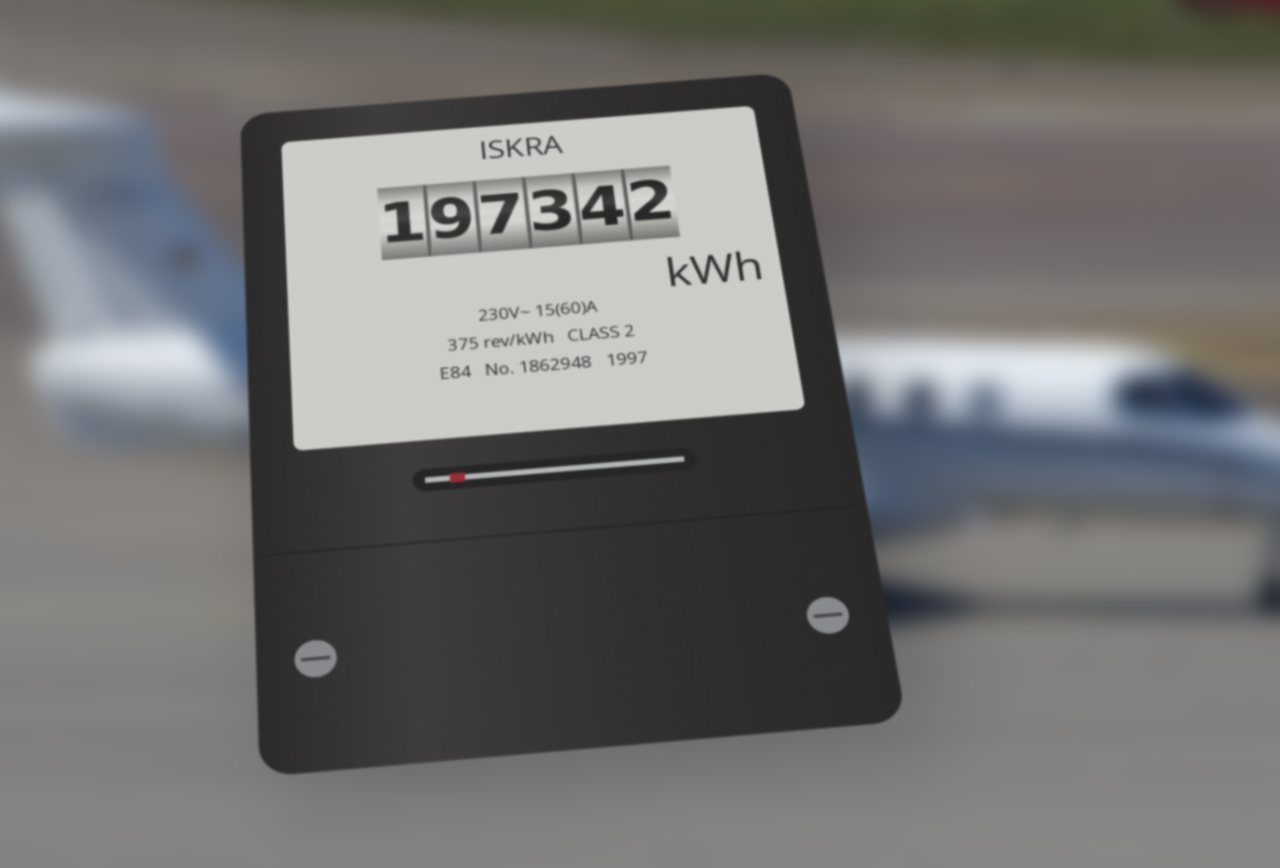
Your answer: 197342,kWh
